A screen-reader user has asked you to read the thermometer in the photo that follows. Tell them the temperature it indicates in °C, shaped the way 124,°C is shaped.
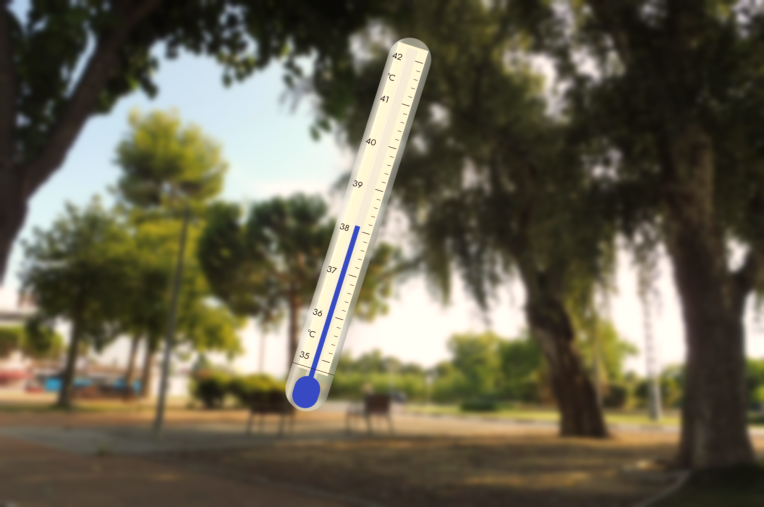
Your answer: 38.1,°C
